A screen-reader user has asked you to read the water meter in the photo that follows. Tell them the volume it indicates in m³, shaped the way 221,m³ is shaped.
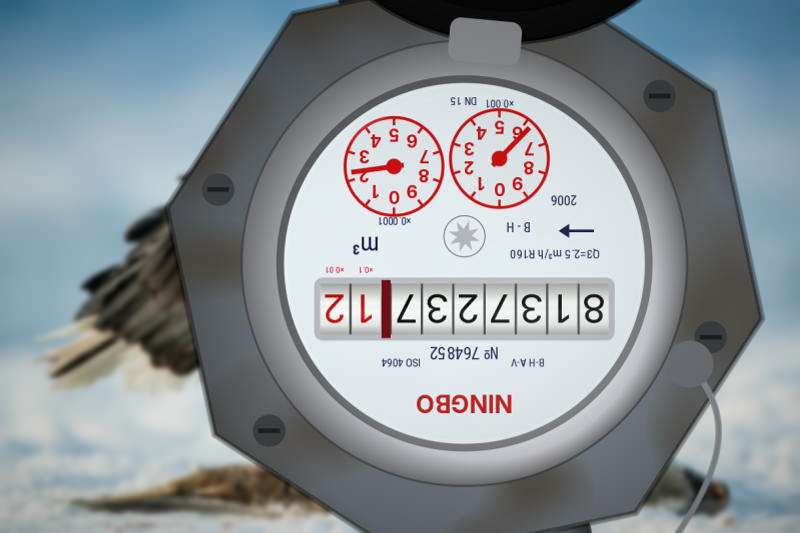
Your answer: 8137237.1262,m³
